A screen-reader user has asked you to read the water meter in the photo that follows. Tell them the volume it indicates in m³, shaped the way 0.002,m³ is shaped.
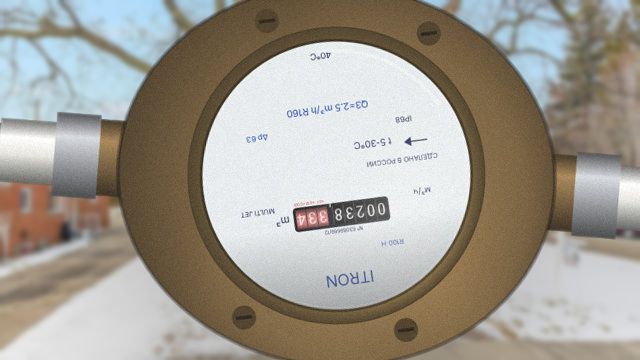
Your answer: 238.334,m³
